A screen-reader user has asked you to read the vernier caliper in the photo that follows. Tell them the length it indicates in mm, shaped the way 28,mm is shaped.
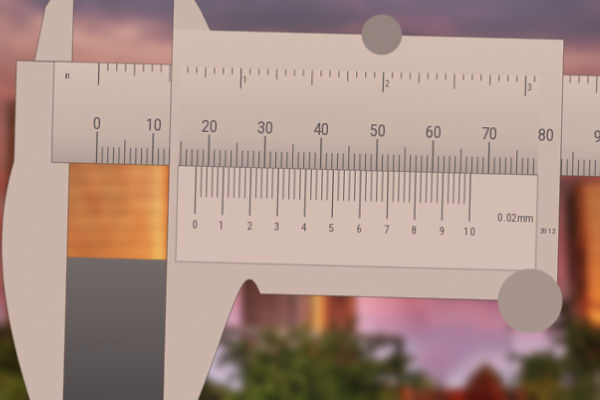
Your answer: 17.8,mm
